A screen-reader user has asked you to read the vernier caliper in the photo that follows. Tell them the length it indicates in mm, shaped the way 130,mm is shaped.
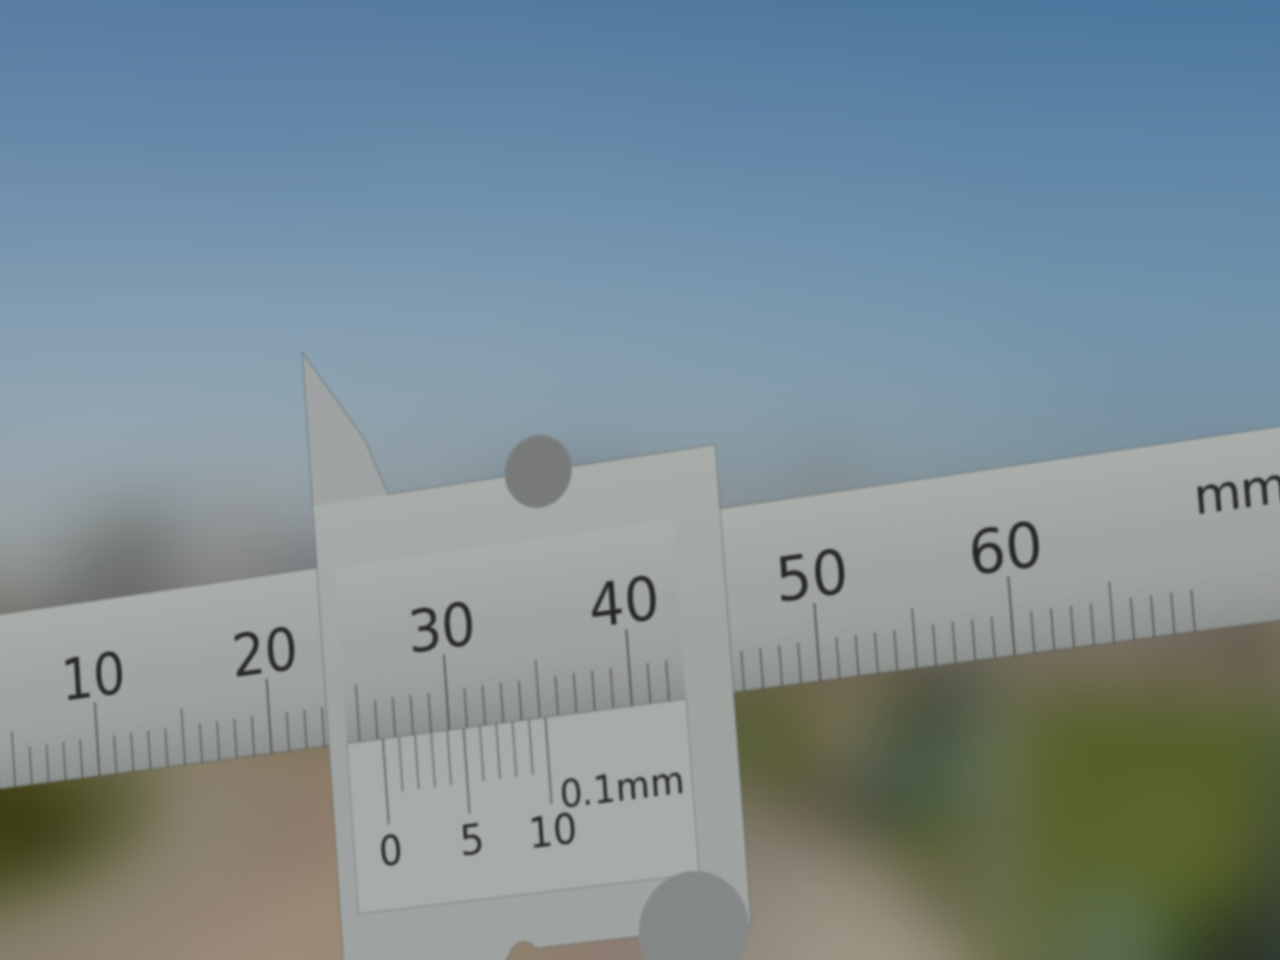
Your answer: 26.3,mm
